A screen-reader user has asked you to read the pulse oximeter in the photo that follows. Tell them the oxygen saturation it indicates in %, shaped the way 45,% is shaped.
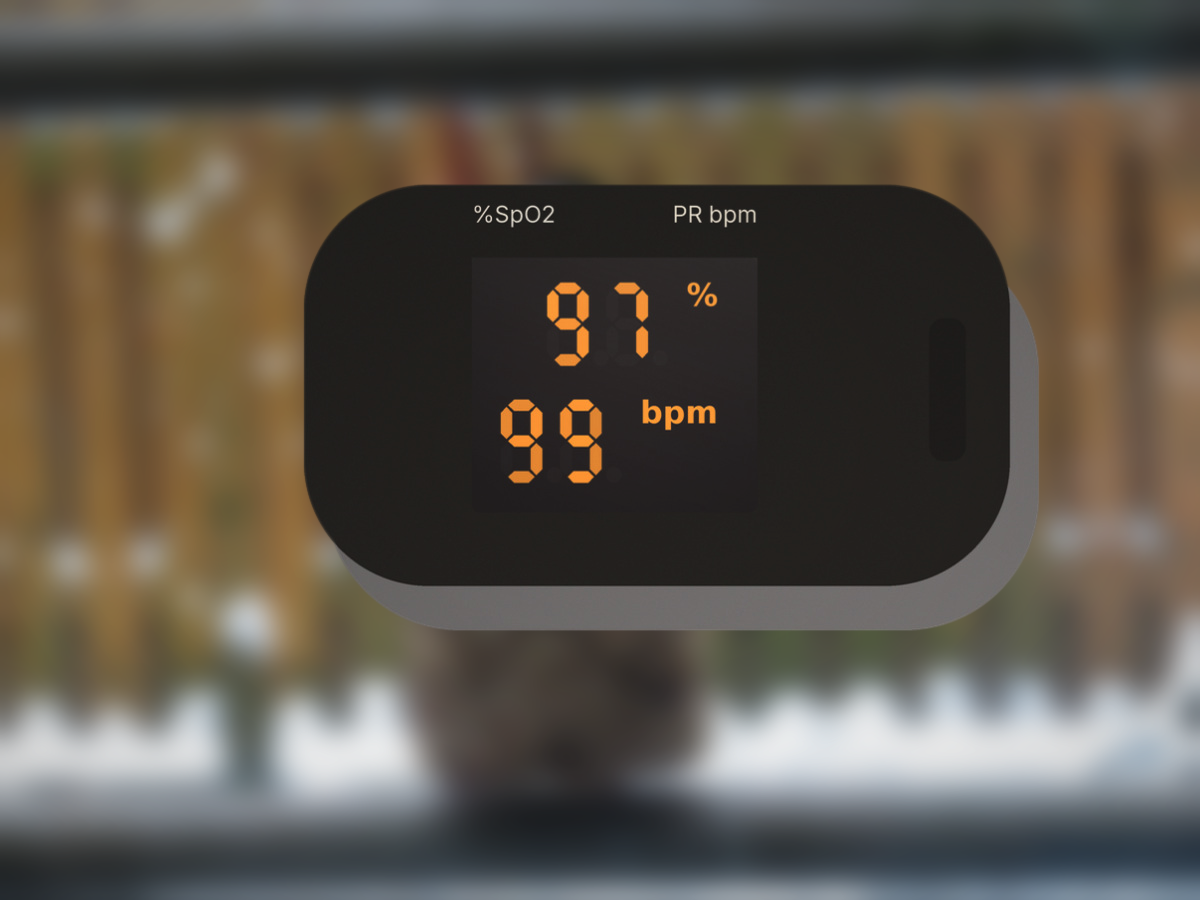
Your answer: 97,%
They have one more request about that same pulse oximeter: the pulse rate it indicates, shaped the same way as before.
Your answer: 99,bpm
